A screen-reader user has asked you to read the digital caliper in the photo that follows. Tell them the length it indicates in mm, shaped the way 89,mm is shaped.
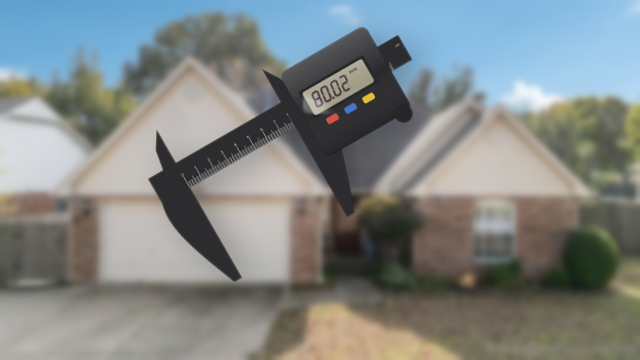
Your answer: 80.02,mm
